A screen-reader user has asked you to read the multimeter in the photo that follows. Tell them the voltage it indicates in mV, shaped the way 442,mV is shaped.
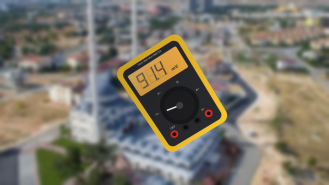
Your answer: 91.4,mV
